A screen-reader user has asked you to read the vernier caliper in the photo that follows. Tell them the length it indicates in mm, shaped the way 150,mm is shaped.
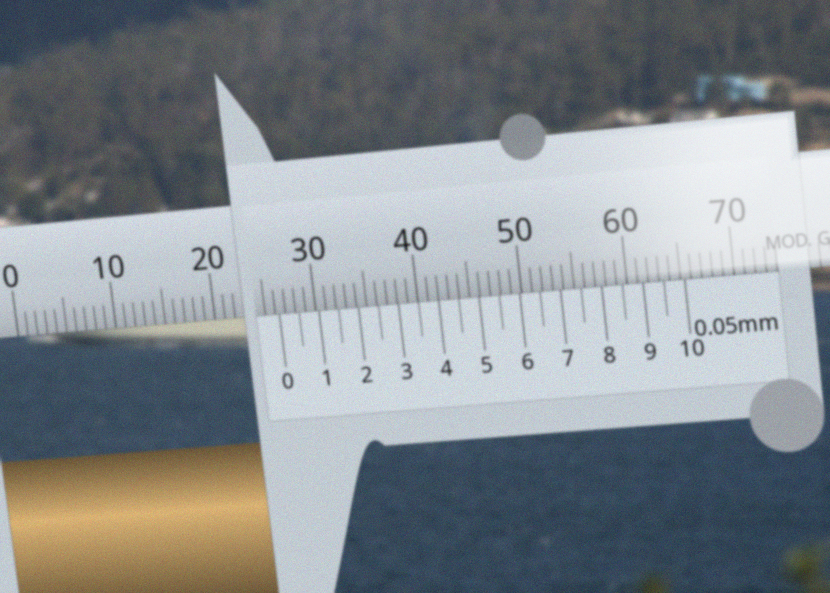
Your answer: 26.4,mm
